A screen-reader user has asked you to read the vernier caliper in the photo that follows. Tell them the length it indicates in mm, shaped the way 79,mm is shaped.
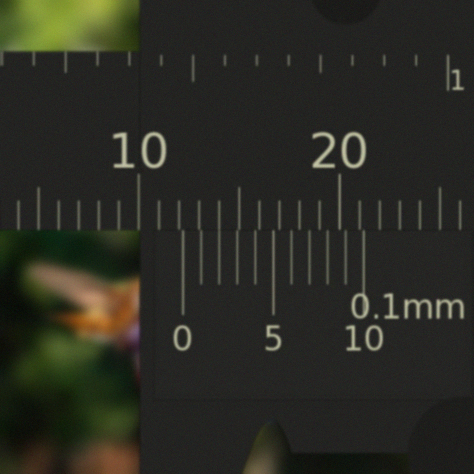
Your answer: 12.2,mm
